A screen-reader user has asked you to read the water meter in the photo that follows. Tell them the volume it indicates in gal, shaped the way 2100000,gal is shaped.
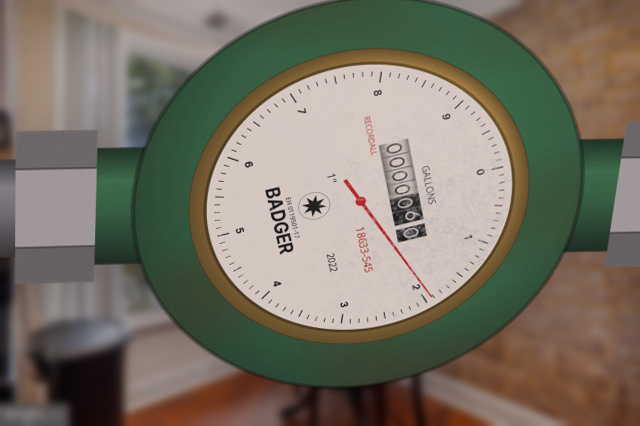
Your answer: 61.9,gal
